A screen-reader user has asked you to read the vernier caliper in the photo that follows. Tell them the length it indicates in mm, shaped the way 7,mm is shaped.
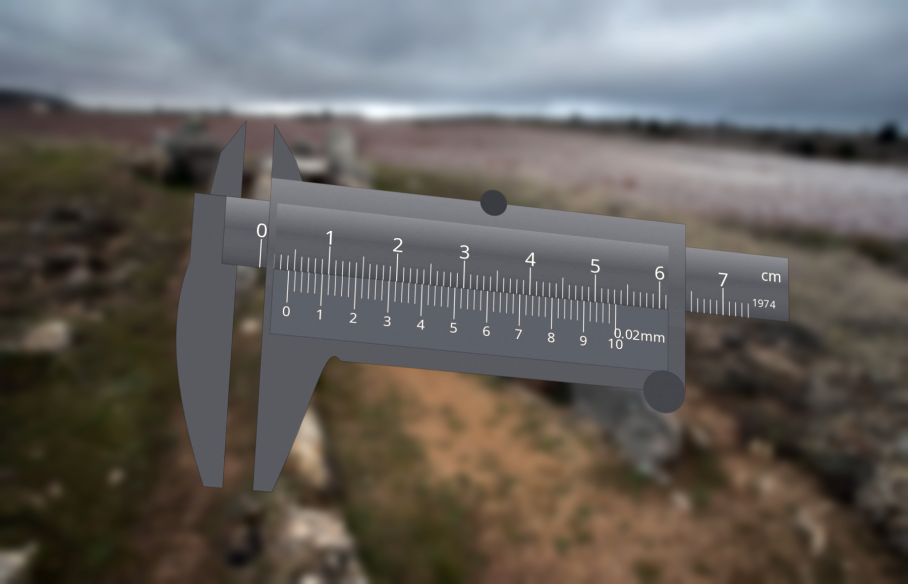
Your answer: 4.2,mm
